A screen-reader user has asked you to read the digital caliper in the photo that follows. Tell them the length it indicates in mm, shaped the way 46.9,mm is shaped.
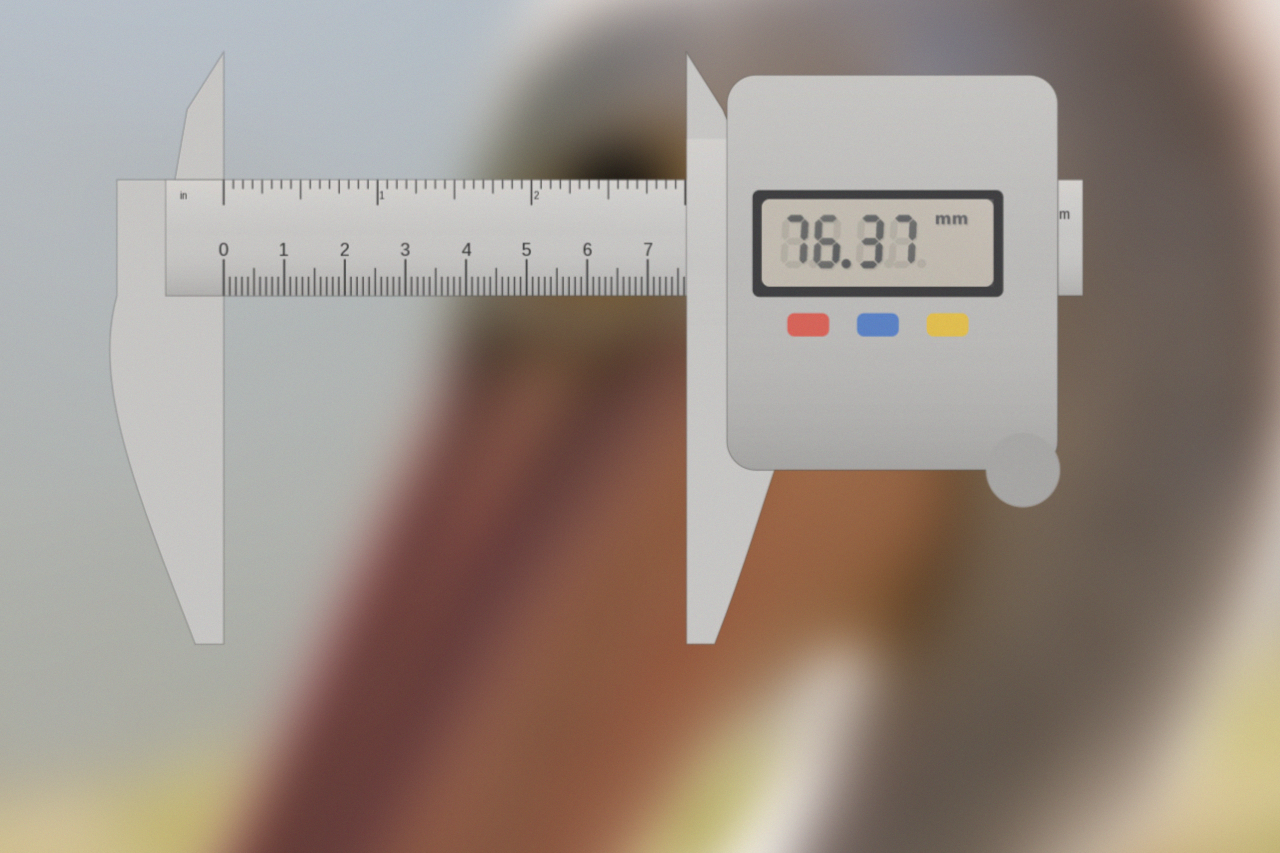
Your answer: 76.37,mm
